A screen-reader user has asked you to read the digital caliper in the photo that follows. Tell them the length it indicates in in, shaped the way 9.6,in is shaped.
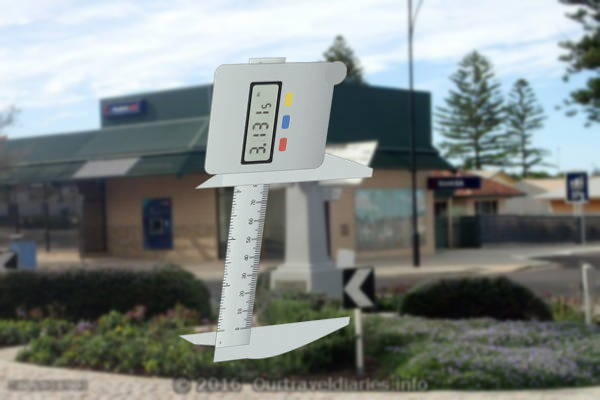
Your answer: 3.1315,in
